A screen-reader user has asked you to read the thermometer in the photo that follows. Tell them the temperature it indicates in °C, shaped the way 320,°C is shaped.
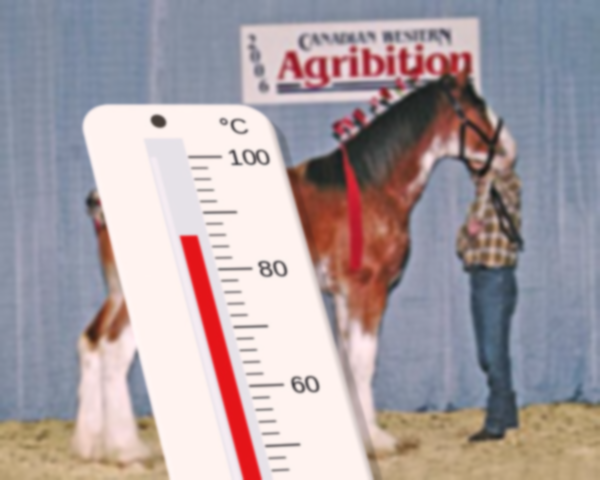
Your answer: 86,°C
